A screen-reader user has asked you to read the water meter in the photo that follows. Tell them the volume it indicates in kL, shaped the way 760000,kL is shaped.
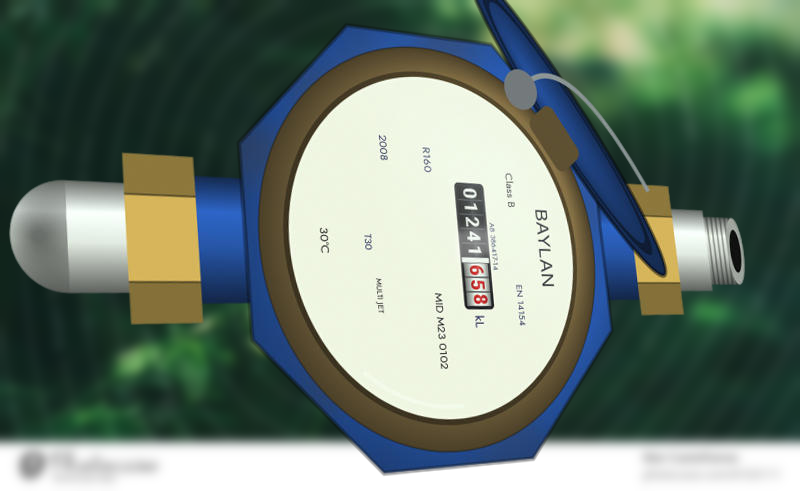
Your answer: 1241.658,kL
